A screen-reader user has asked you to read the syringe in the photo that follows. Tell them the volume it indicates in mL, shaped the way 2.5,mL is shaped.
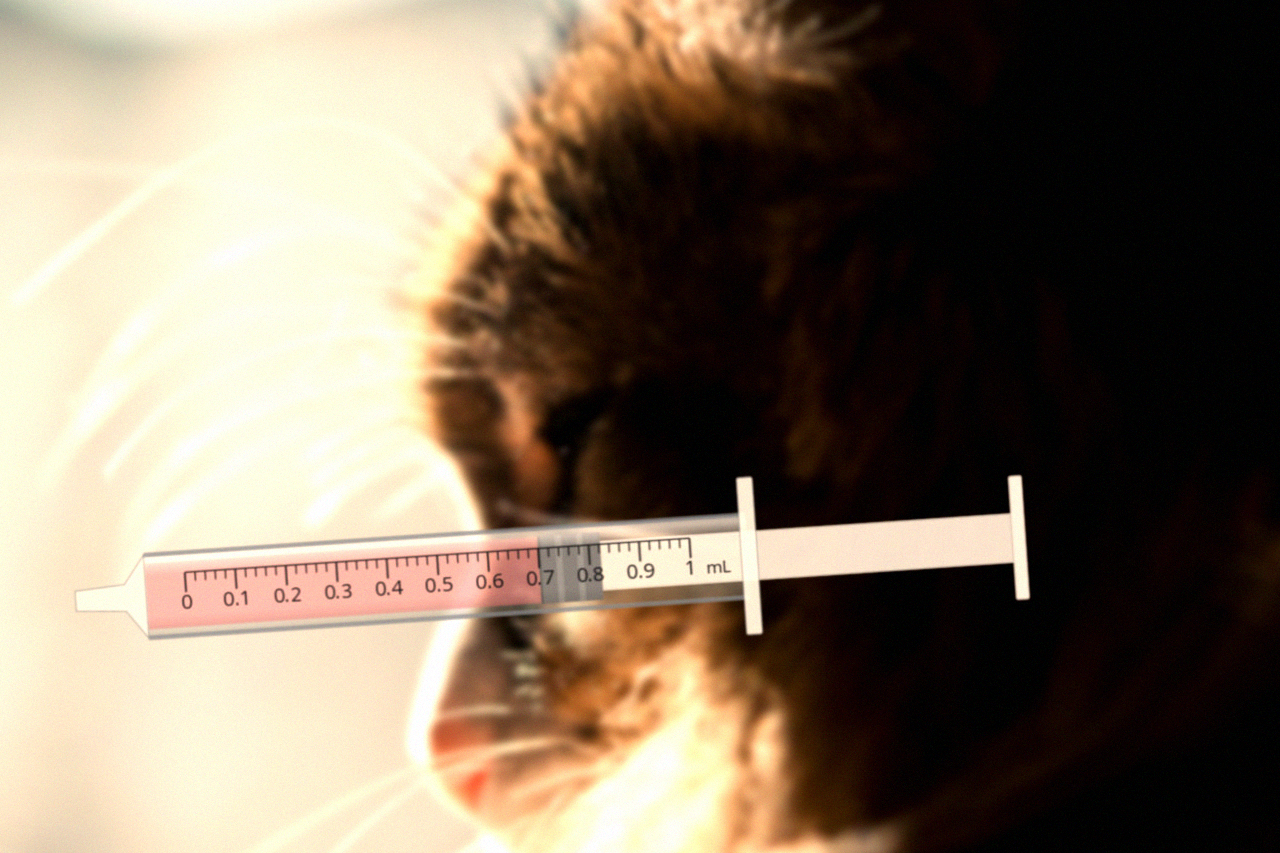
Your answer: 0.7,mL
